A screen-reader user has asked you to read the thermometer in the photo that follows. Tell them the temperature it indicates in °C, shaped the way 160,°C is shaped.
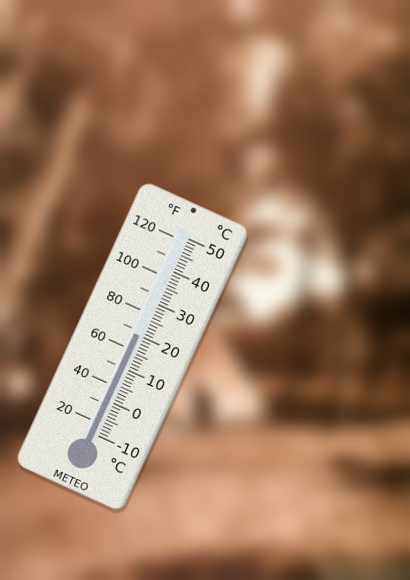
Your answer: 20,°C
